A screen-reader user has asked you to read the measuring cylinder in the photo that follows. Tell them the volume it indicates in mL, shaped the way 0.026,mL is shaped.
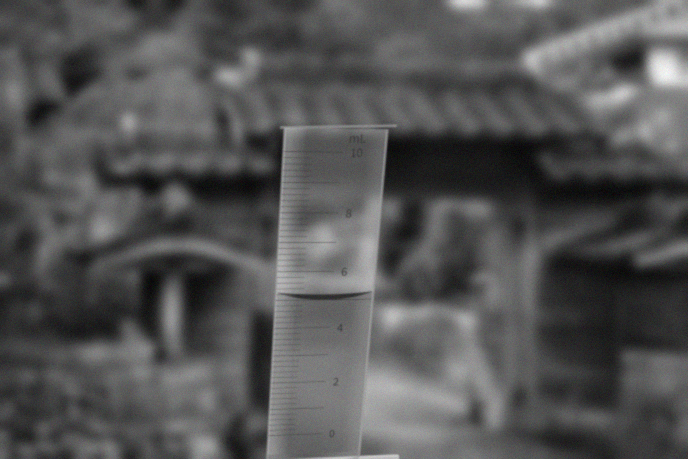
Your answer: 5,mL
